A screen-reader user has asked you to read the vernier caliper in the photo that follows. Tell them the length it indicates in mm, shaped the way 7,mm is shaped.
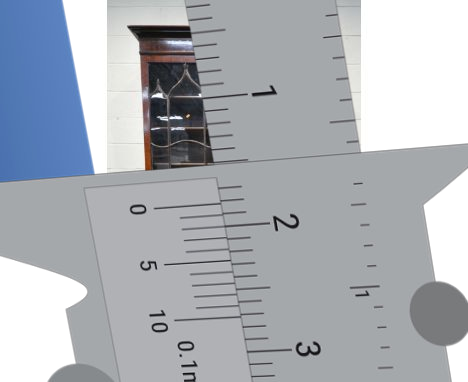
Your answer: 18.2,mm
